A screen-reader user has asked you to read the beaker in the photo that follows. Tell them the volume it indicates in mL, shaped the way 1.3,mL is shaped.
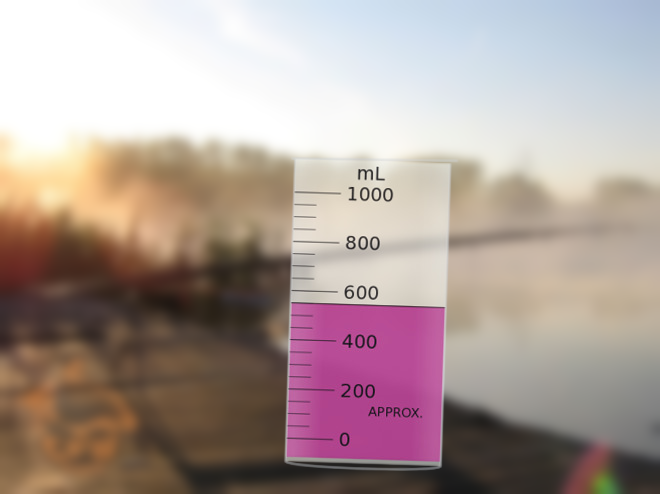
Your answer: 550,mL
